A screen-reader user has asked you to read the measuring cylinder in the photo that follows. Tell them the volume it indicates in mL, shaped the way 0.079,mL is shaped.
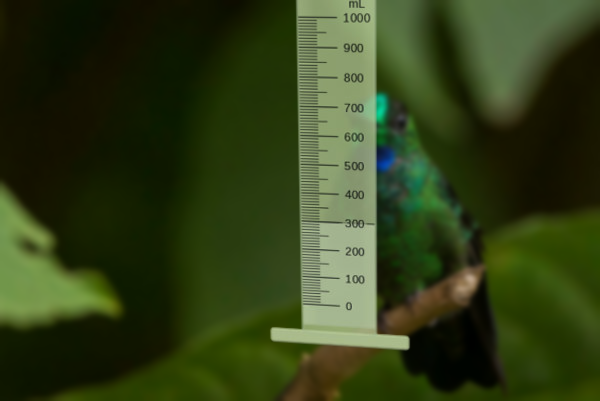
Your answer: 300,mL
